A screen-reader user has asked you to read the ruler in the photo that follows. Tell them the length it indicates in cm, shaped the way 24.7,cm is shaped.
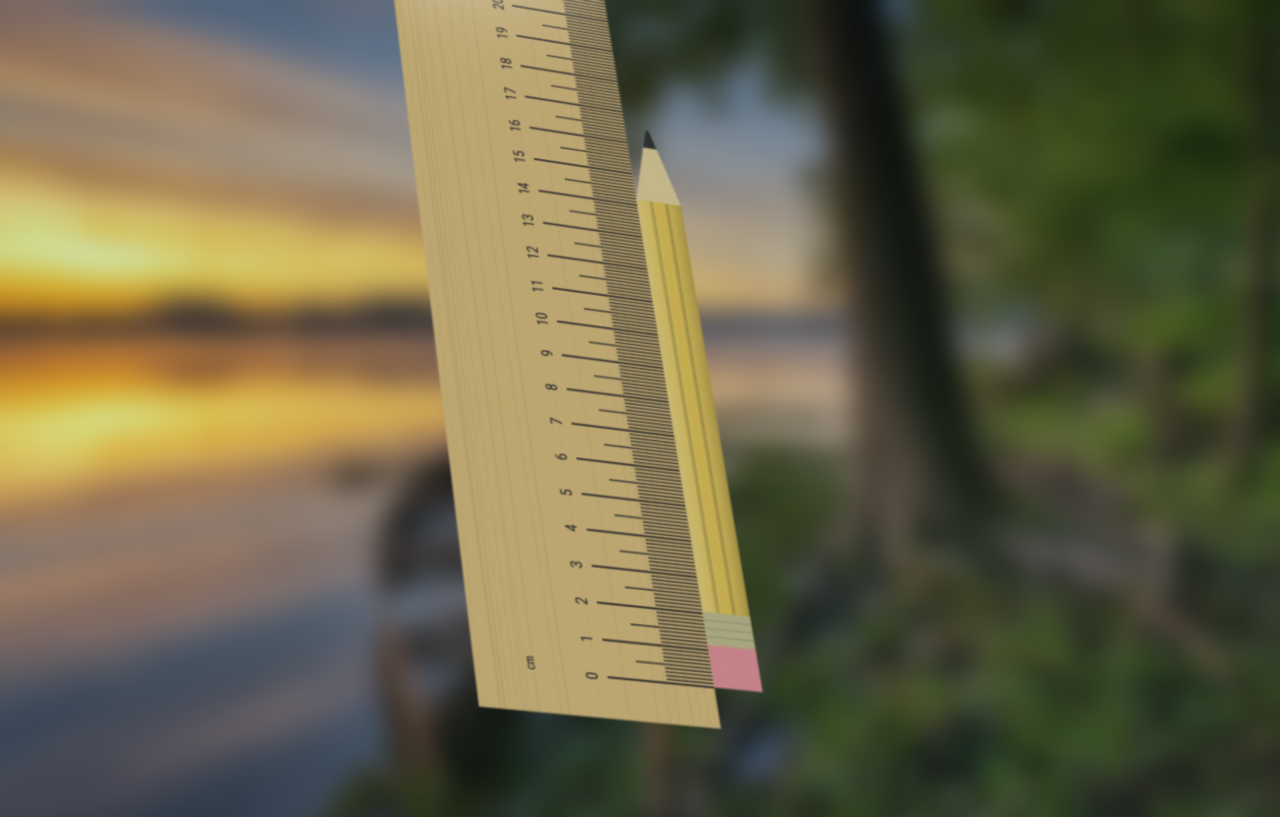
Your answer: 16.5,cm
